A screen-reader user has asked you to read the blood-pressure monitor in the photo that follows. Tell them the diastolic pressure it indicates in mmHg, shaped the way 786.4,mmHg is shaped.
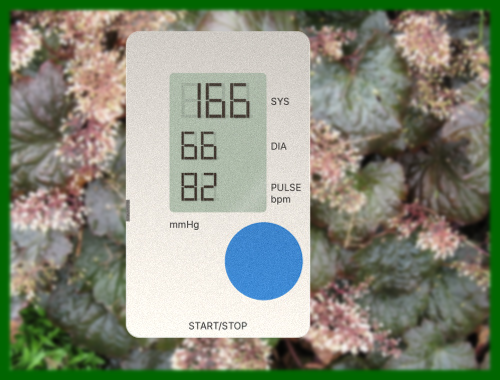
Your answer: 66,mmHg
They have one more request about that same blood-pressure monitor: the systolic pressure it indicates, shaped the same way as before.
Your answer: 166,mmHg
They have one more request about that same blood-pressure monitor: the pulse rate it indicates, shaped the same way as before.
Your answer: 82,bpm
